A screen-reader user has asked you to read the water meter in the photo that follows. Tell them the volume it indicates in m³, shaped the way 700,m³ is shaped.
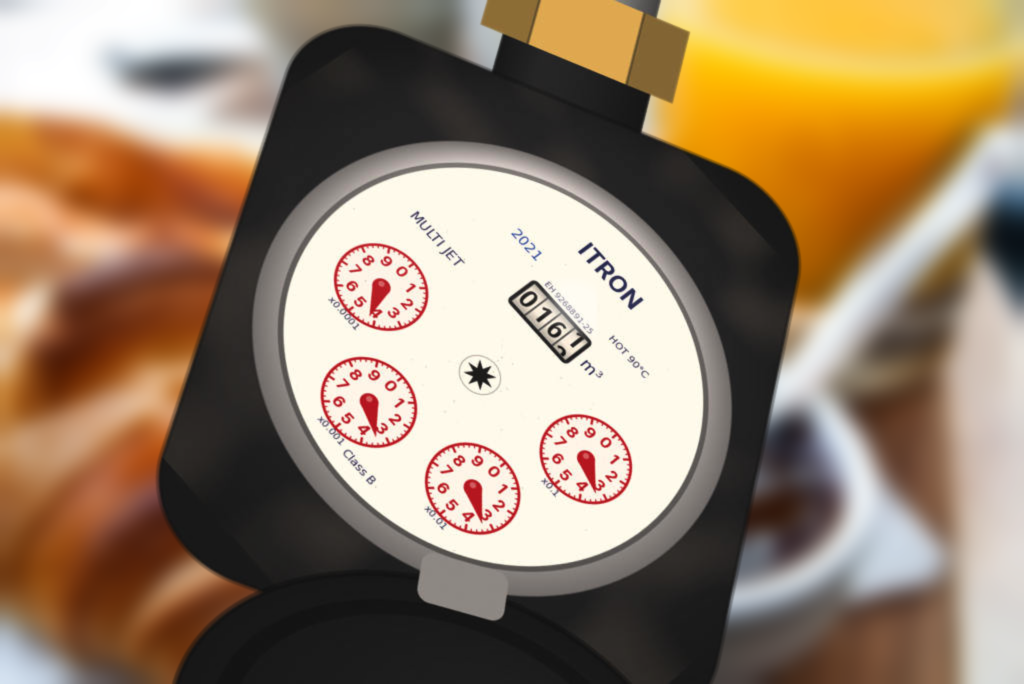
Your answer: 161.3334,m³
